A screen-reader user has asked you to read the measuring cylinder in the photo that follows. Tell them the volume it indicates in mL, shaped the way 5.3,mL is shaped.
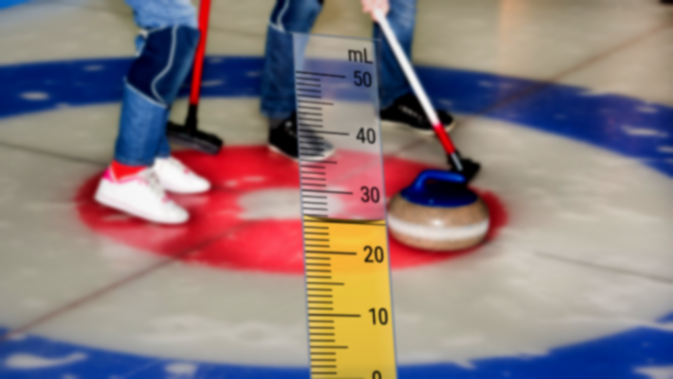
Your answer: 25,mL
